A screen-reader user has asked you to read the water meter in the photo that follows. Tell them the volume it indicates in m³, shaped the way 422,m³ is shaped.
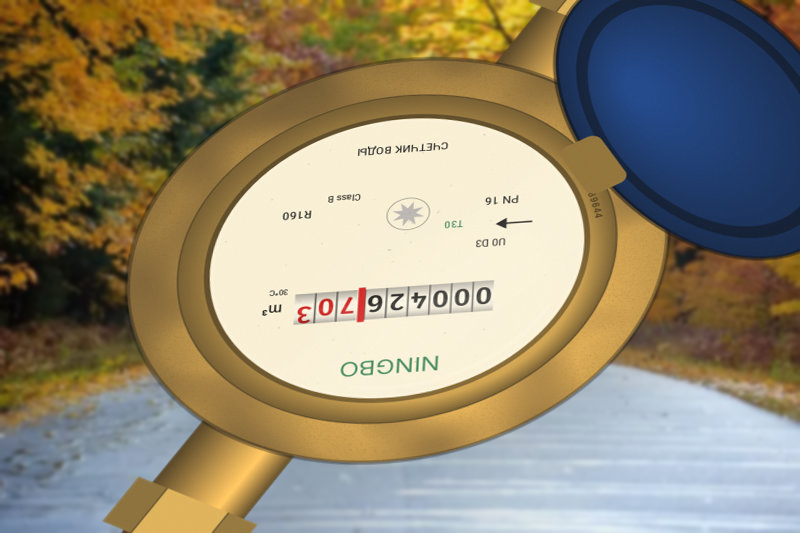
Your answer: 426.703,m³
